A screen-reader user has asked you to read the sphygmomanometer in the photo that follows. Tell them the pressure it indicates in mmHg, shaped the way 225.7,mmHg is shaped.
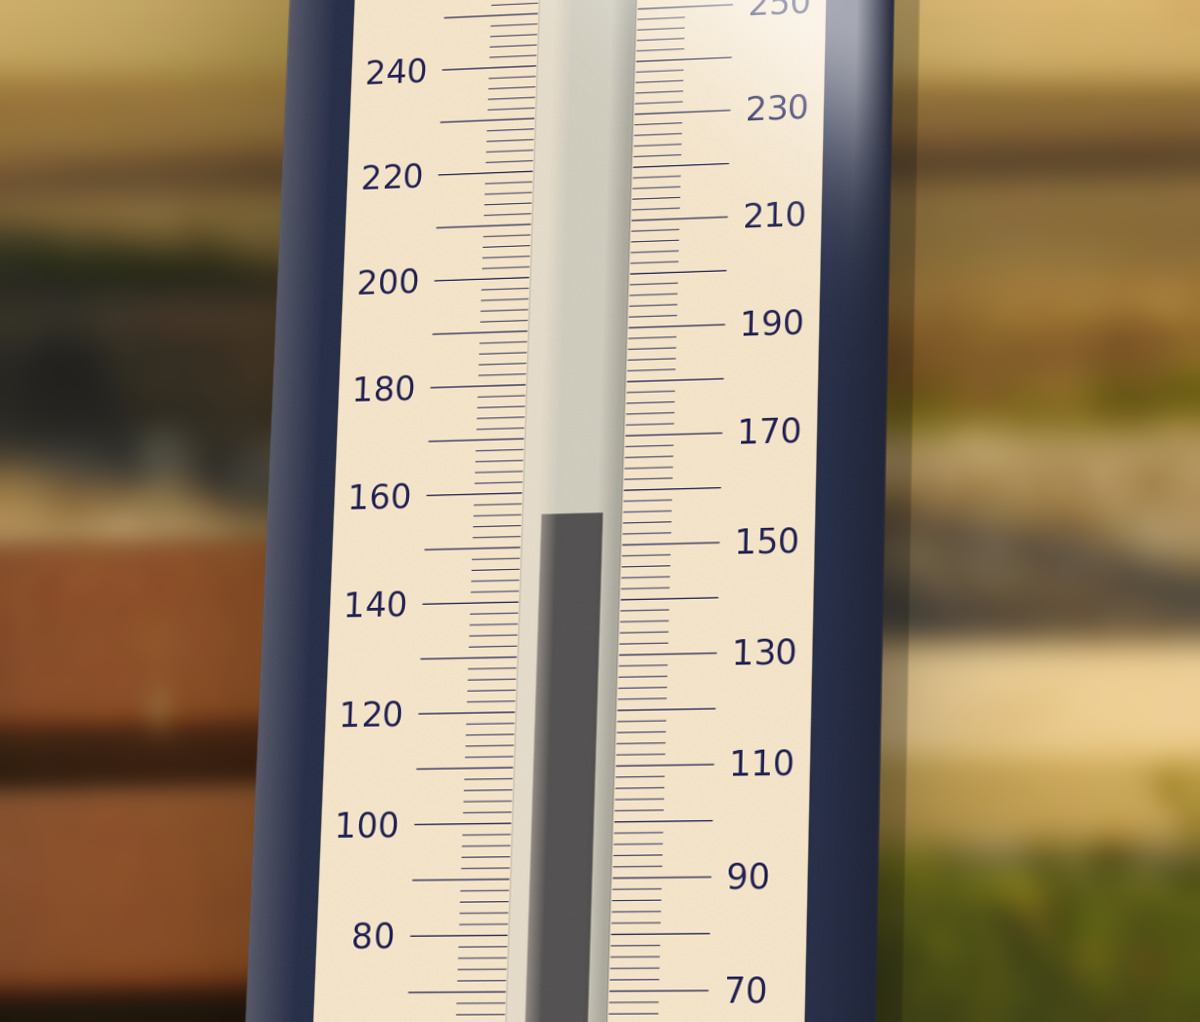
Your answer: 156,mmHg
